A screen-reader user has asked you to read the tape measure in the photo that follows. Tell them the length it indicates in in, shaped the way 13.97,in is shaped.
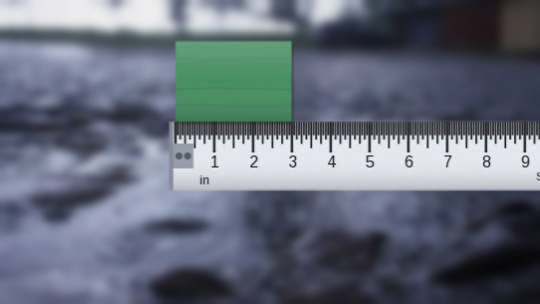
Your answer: 3,in
